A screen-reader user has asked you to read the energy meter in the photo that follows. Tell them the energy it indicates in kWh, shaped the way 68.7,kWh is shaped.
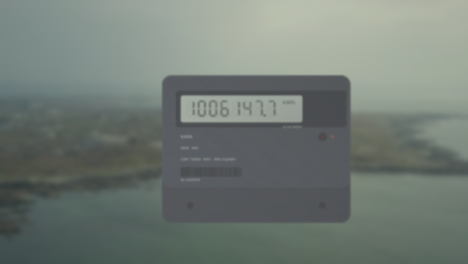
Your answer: 1006147.7,kWh
